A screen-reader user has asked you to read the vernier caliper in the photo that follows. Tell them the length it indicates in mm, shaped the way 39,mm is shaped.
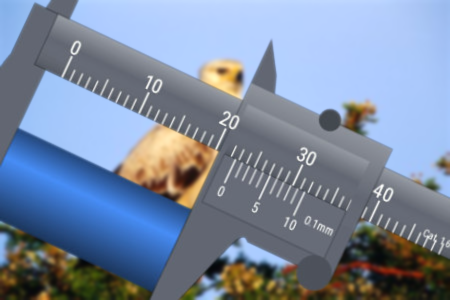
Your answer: 22.6,mm
